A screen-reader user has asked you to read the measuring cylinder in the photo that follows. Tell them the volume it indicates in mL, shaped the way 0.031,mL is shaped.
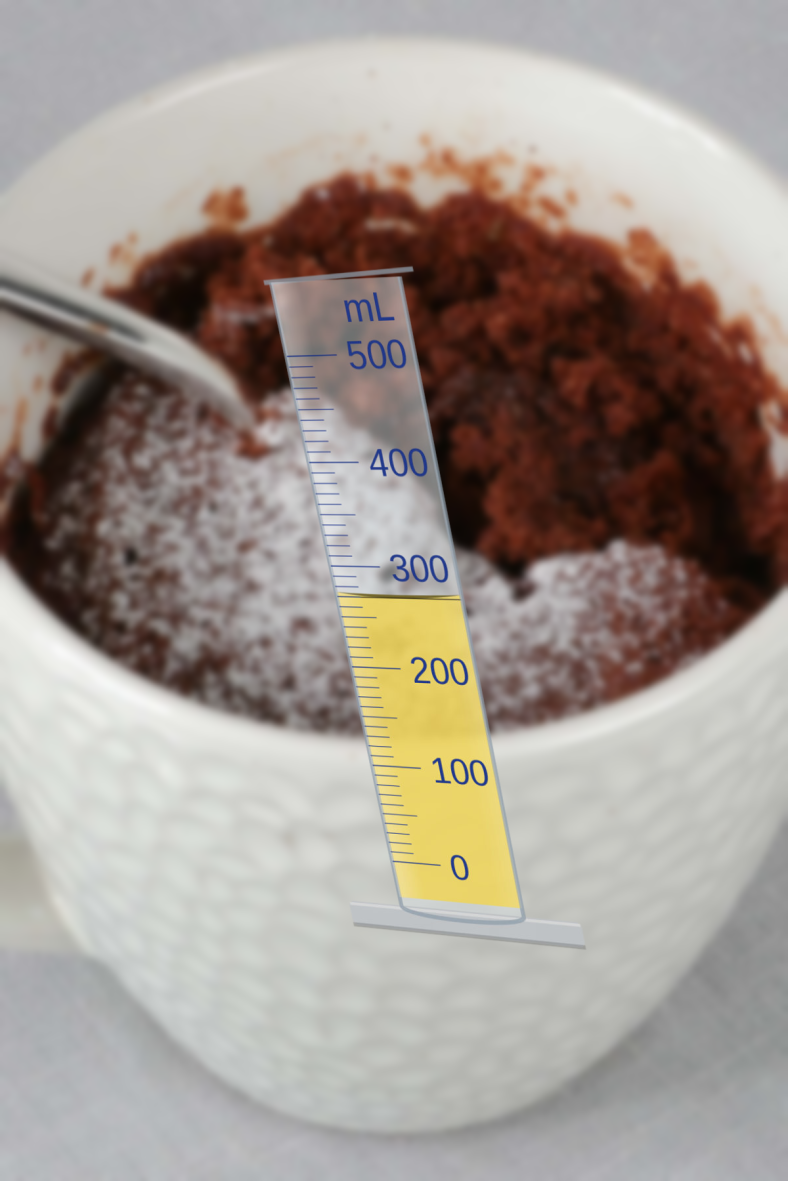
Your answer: 270,mL
